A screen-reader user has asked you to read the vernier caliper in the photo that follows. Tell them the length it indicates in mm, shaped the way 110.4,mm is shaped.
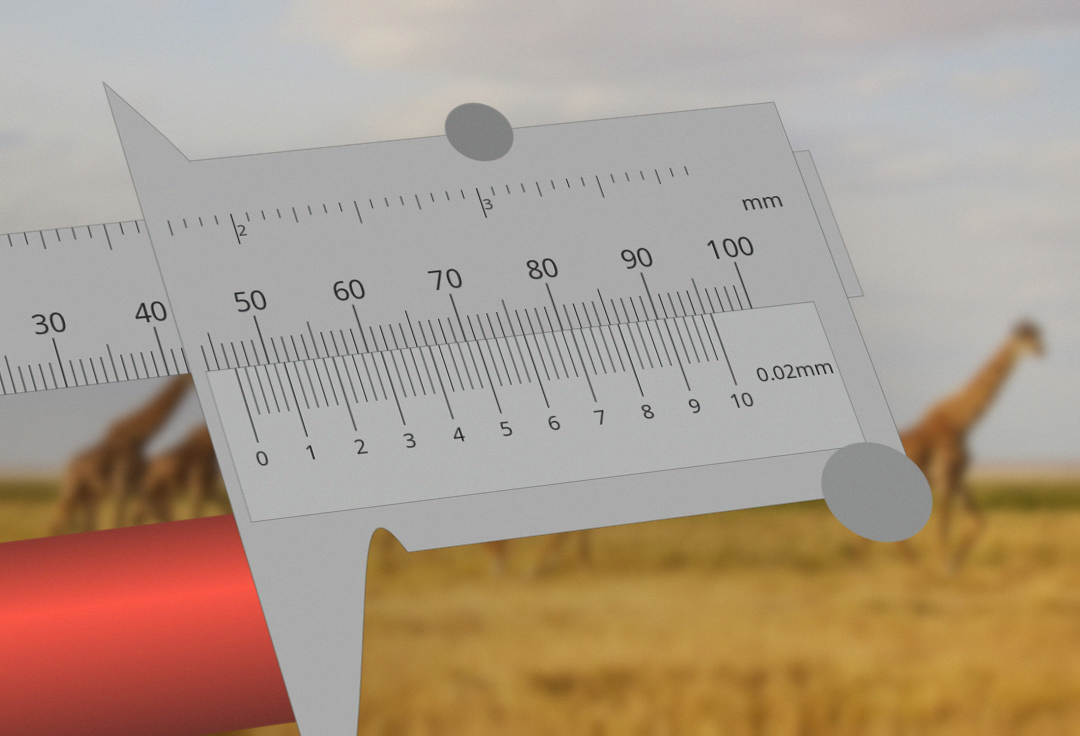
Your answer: 46.6,mm
